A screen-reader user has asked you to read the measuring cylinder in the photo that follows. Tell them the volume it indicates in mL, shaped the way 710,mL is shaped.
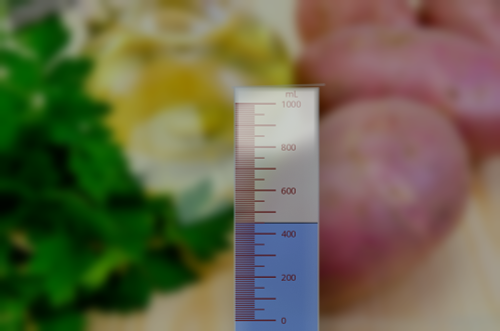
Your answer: 450,mL
